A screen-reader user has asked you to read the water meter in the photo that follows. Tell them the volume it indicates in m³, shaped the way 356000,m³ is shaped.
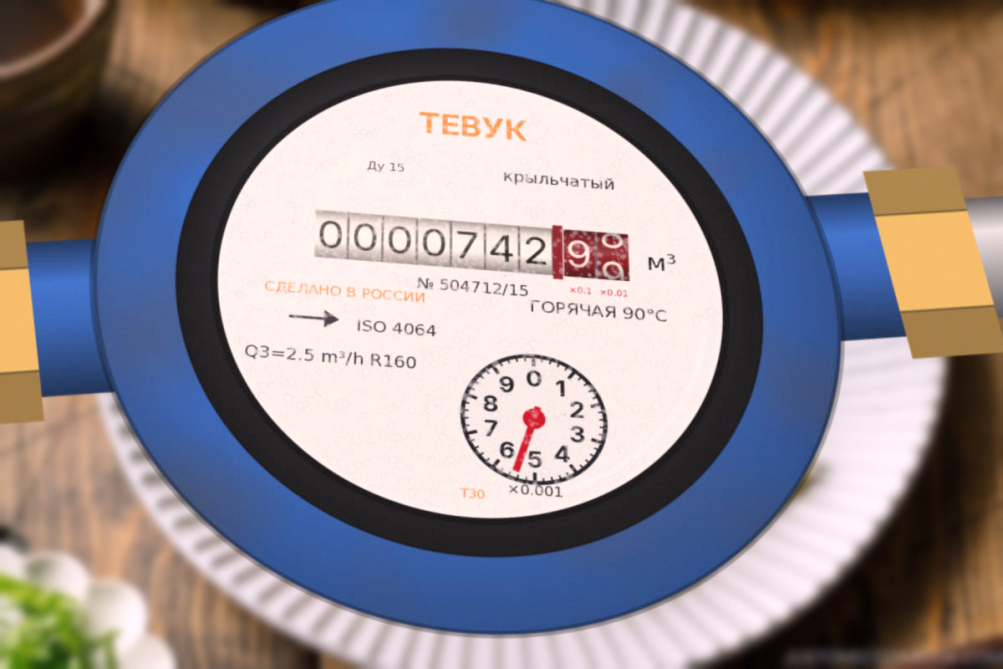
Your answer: 742.985,m³
